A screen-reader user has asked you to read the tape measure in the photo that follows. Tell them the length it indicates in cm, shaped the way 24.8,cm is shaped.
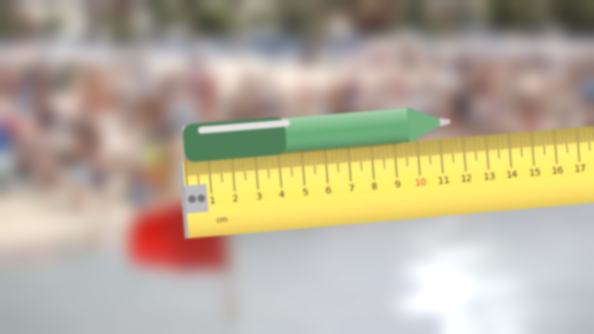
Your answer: 11.5,cm
